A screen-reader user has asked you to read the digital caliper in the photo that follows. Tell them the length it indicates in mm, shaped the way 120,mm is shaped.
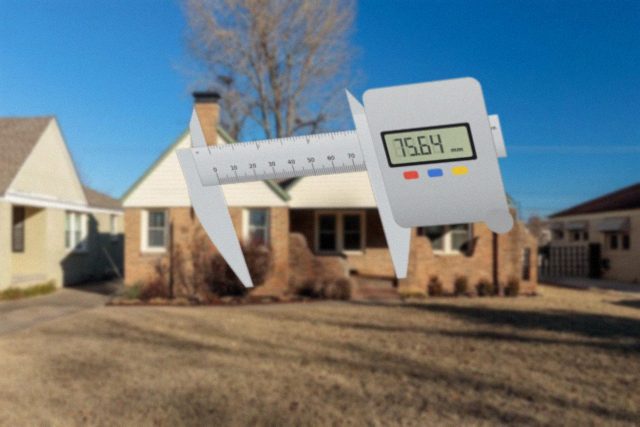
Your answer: 75.64,mm
